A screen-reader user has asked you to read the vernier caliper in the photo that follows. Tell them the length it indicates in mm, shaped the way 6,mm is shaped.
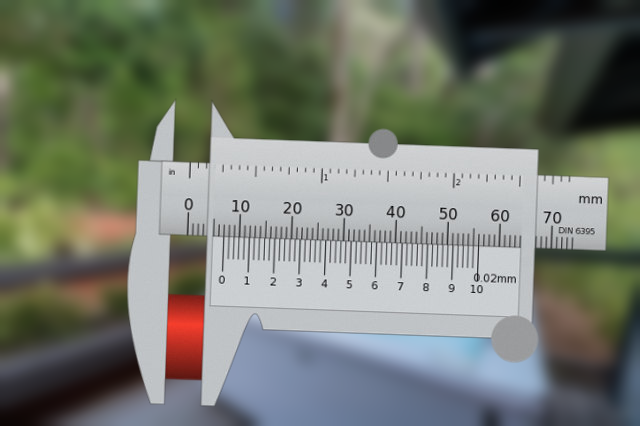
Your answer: 7.0,mm
